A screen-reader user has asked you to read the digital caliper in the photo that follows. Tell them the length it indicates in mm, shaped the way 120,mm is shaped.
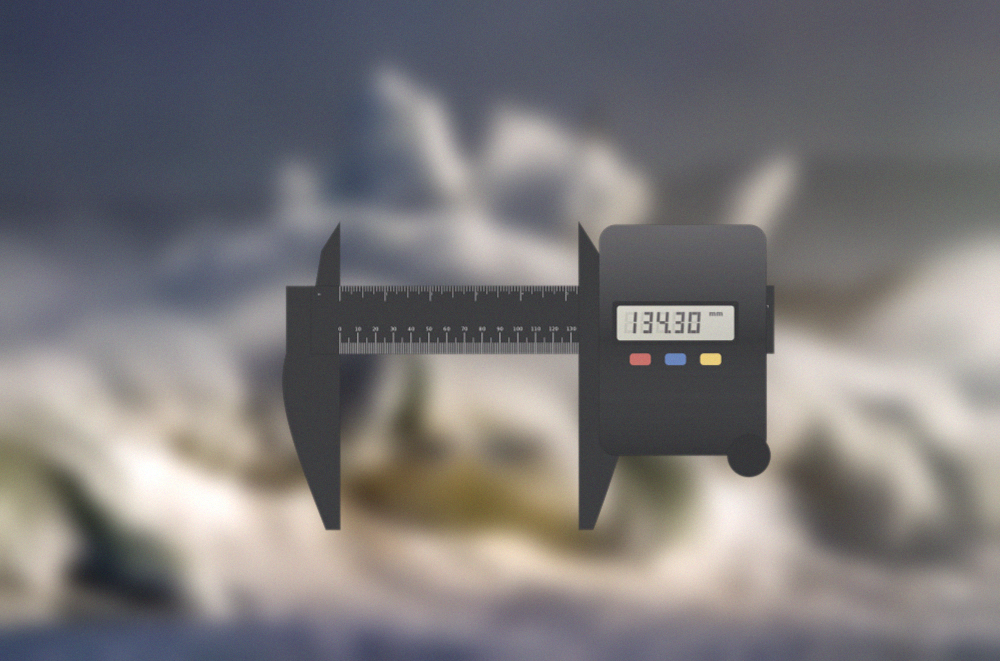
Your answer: 134.30,mm
